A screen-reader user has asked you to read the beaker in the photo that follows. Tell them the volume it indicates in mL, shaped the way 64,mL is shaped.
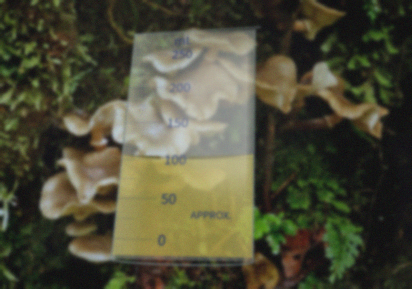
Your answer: 100,mL
